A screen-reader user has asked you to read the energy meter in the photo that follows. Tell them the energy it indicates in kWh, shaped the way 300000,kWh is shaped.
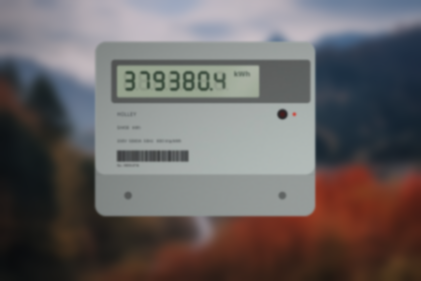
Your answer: 379380.4,kWh
